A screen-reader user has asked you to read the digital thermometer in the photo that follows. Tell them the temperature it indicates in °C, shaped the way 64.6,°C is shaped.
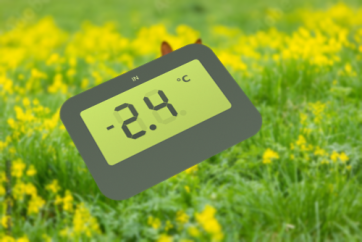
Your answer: -2.4,°C
